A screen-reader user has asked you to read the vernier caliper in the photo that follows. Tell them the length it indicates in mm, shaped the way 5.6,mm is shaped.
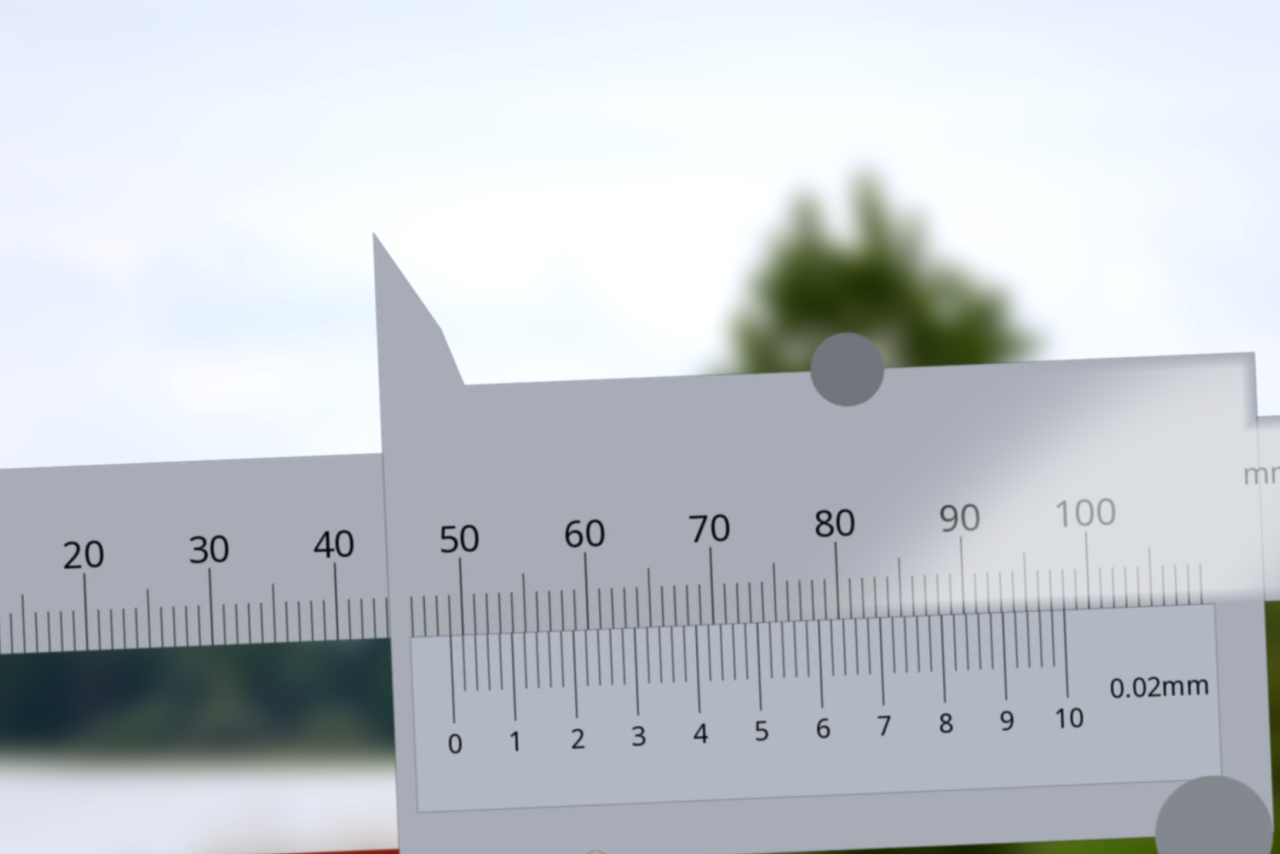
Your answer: 49.0,mm
